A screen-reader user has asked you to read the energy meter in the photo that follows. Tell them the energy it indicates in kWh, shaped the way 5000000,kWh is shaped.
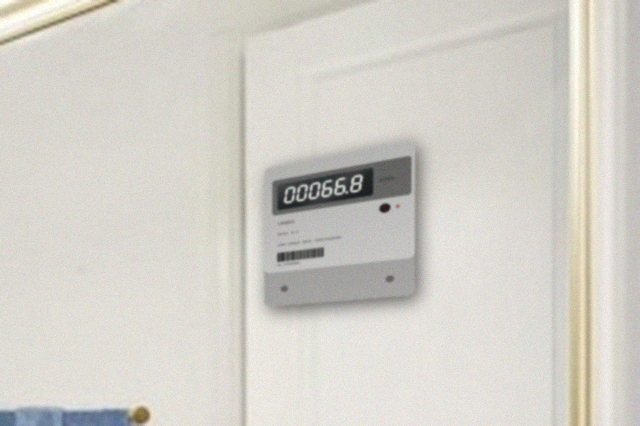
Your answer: 66.8,kWh
